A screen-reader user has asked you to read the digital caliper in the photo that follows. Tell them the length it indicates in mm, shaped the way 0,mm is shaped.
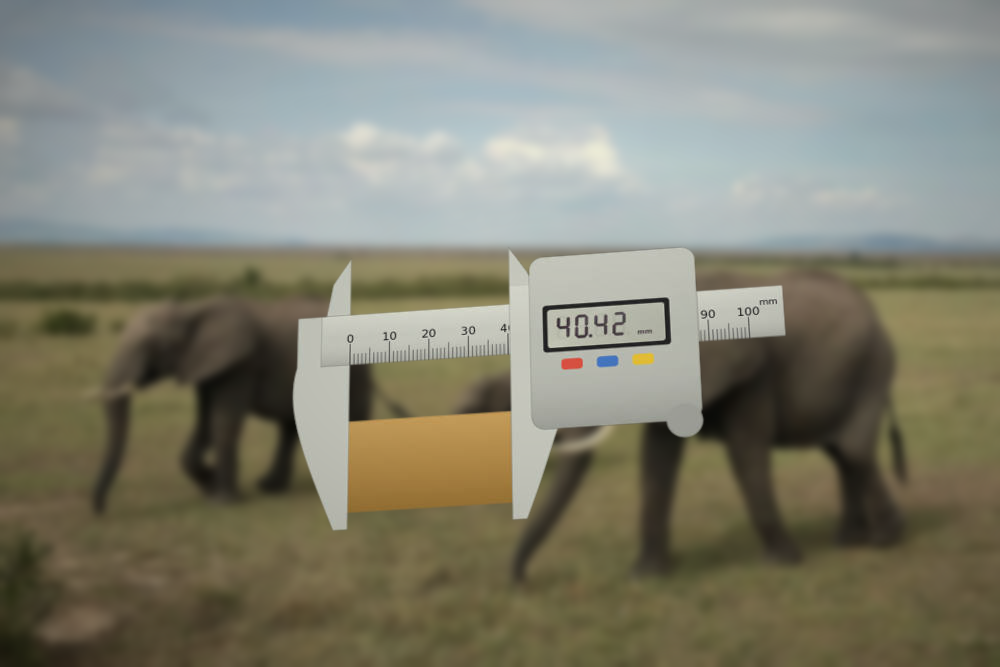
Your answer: 40.42,mm
